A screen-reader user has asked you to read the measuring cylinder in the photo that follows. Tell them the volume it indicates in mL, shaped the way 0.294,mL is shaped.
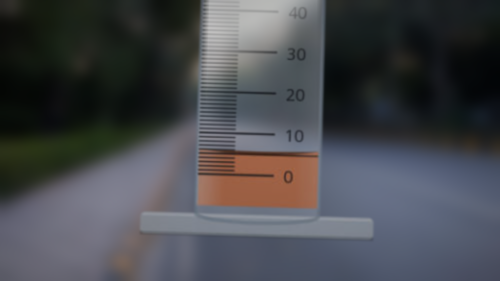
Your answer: 5,mL
